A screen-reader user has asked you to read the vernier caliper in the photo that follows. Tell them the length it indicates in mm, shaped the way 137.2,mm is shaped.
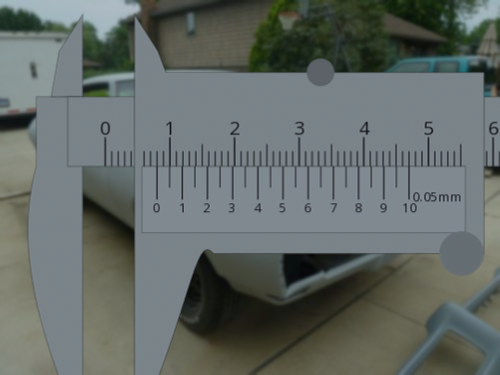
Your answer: 8.0,mm
